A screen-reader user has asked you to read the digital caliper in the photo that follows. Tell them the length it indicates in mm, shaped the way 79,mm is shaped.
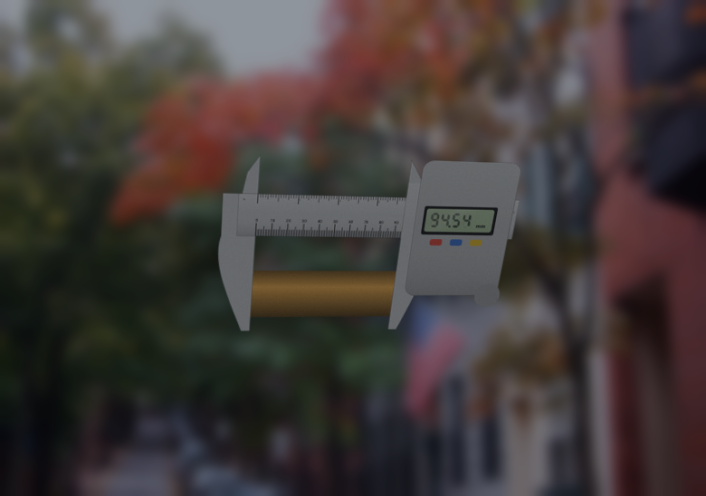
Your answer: 94.54,mm
